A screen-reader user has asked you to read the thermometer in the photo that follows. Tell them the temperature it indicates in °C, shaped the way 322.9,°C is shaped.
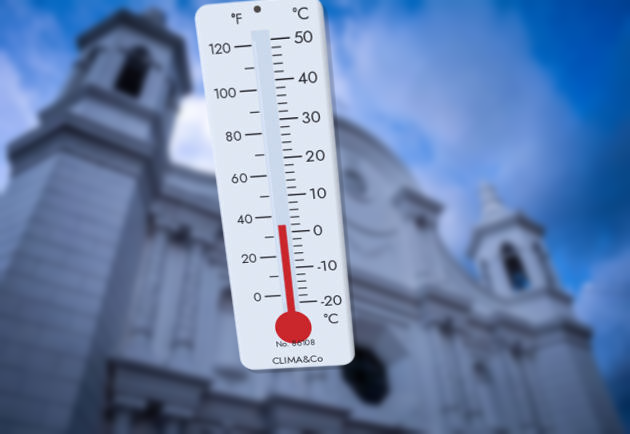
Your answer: 2,°C
